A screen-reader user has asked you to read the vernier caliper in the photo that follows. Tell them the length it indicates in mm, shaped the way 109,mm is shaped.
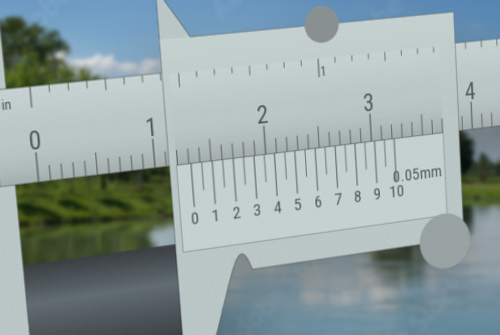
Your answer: 13.2,mm
